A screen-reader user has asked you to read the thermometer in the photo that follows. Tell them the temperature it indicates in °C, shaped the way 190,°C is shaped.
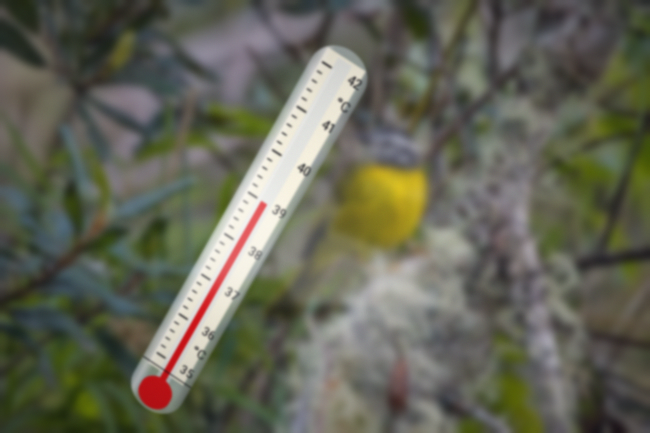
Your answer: 39,°C
